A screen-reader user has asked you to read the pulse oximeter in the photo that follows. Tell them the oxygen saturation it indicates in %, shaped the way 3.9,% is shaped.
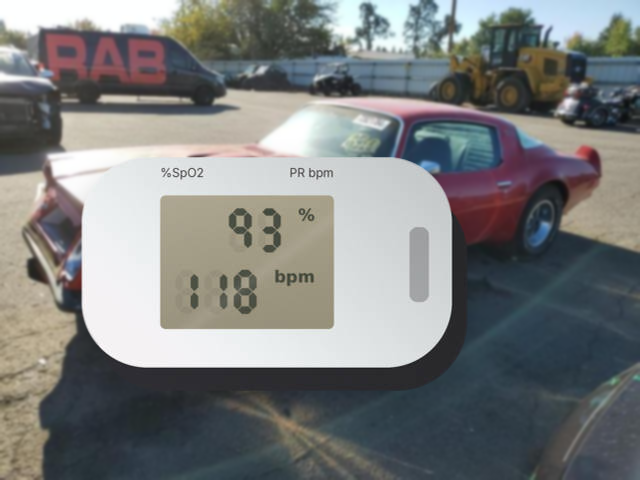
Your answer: 93,%
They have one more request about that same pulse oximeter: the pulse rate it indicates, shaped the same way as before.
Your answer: 118,bpm
